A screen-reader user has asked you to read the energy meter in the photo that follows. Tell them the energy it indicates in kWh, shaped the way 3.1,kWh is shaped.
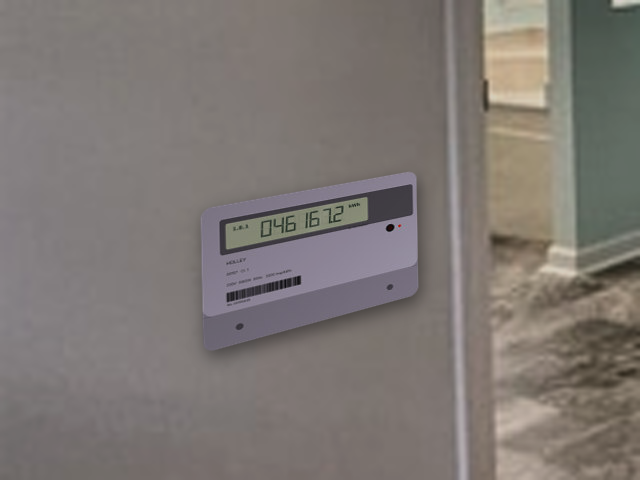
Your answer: 46167.2,kWh
